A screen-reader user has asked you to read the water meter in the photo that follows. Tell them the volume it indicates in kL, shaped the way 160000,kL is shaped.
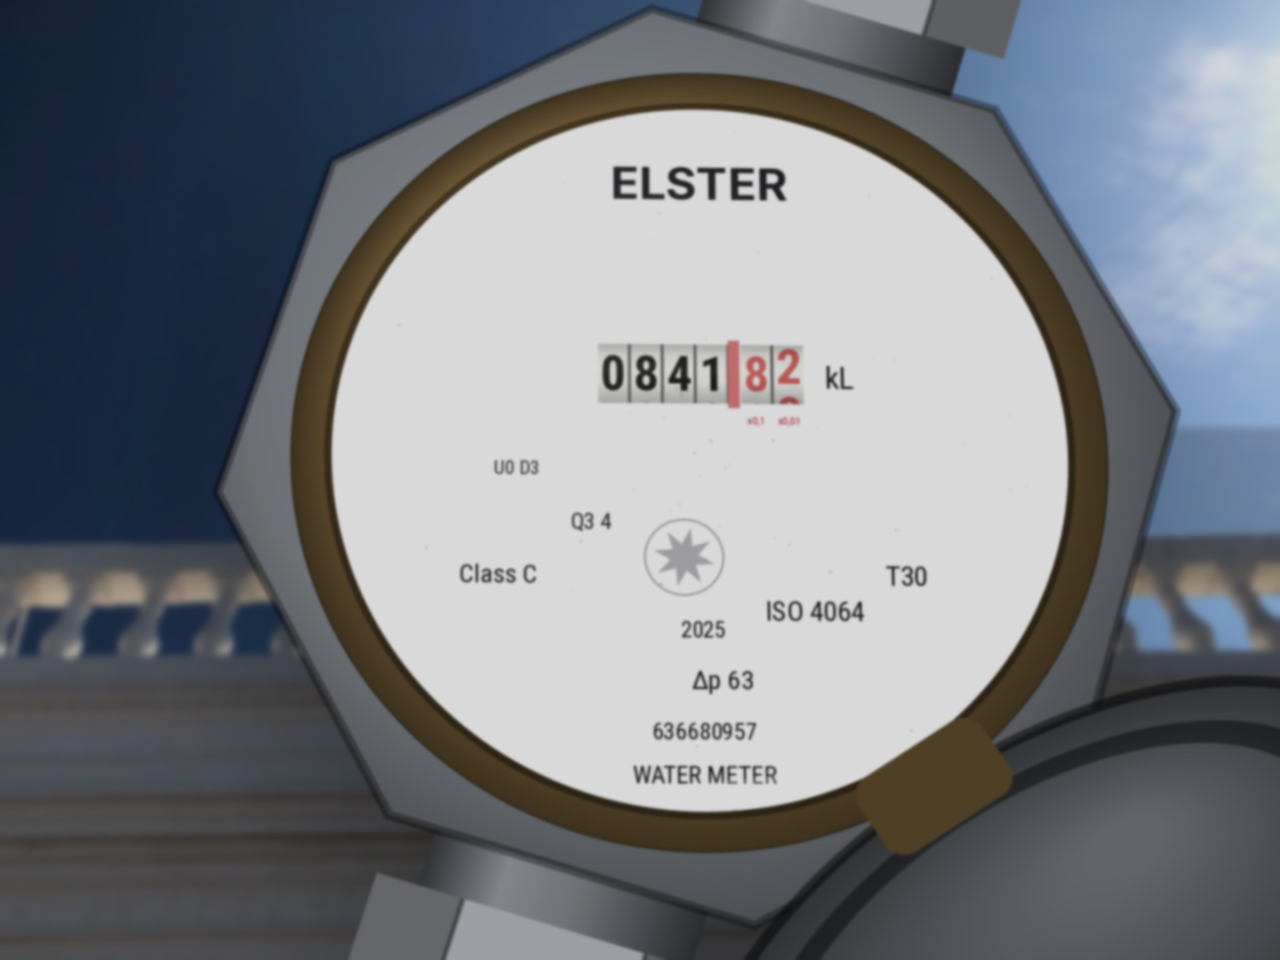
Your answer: 841.82,kL
